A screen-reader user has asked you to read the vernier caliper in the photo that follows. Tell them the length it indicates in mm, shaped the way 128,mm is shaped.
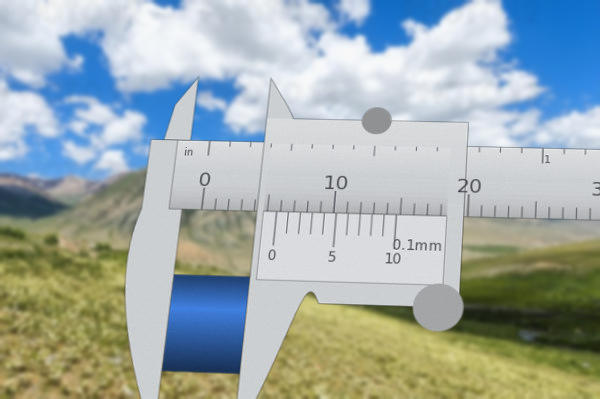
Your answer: 5.7,mm
